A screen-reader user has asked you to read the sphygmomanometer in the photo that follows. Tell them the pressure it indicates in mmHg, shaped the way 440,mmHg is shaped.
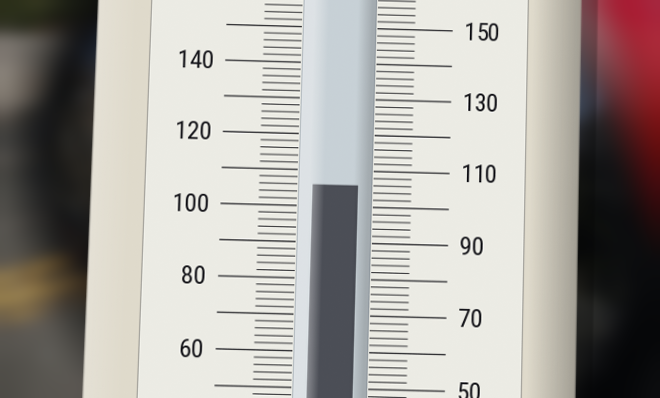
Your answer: 106,mmHg
